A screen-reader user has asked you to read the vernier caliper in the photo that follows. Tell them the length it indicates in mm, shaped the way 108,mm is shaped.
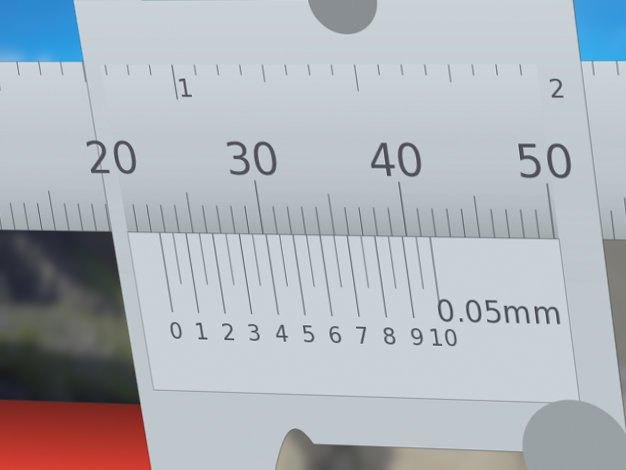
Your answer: 22.6,mm
